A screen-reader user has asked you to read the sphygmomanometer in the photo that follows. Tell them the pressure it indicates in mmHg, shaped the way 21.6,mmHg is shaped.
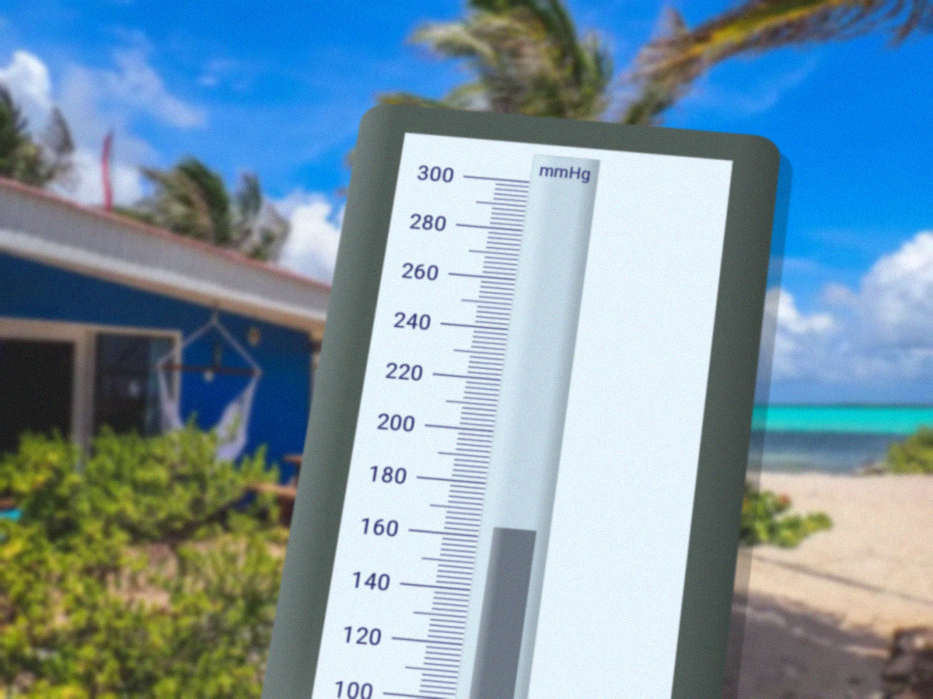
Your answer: 164,mmHg
